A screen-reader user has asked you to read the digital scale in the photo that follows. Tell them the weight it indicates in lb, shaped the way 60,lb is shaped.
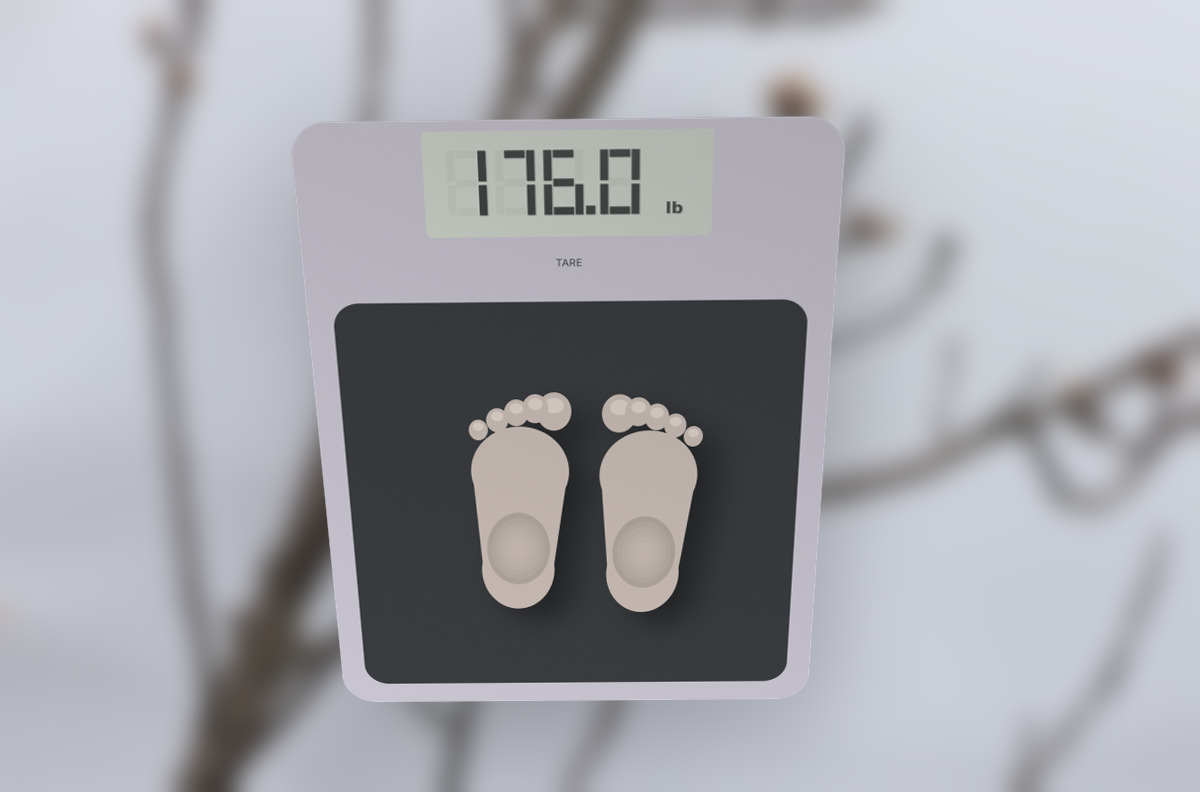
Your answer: 176.0,lb
